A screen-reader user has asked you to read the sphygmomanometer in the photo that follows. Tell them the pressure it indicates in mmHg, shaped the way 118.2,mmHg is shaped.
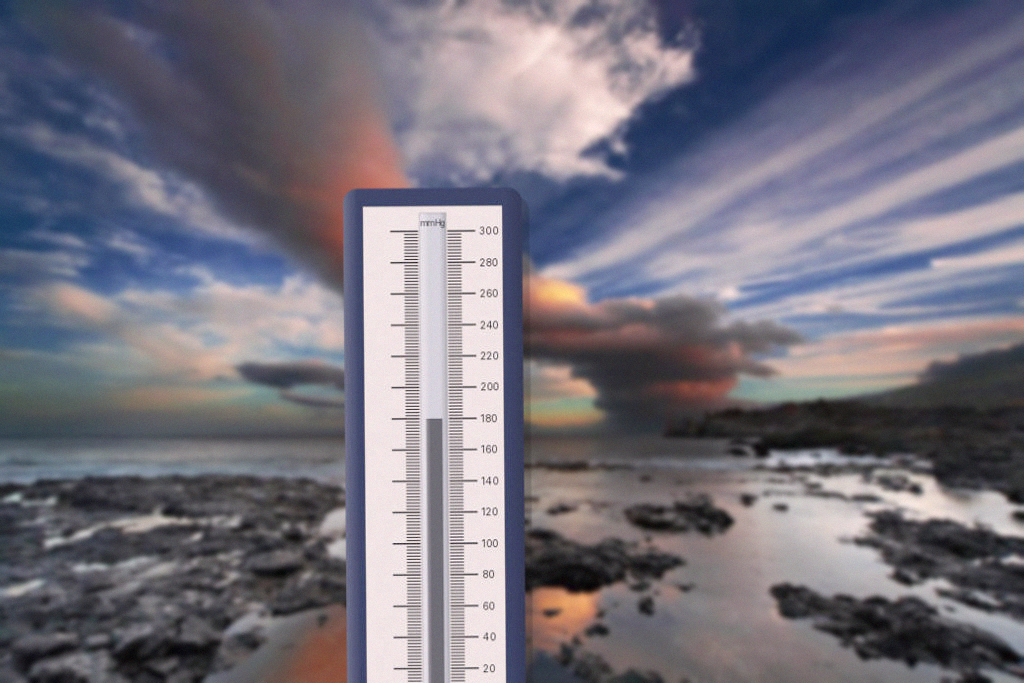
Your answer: 180,mmHg
